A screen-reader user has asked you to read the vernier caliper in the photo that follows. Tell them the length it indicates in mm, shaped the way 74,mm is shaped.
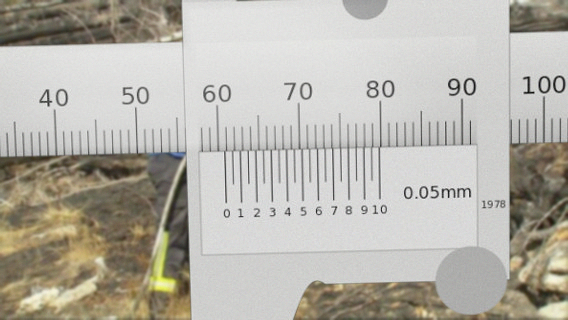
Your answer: 60.8,mm
